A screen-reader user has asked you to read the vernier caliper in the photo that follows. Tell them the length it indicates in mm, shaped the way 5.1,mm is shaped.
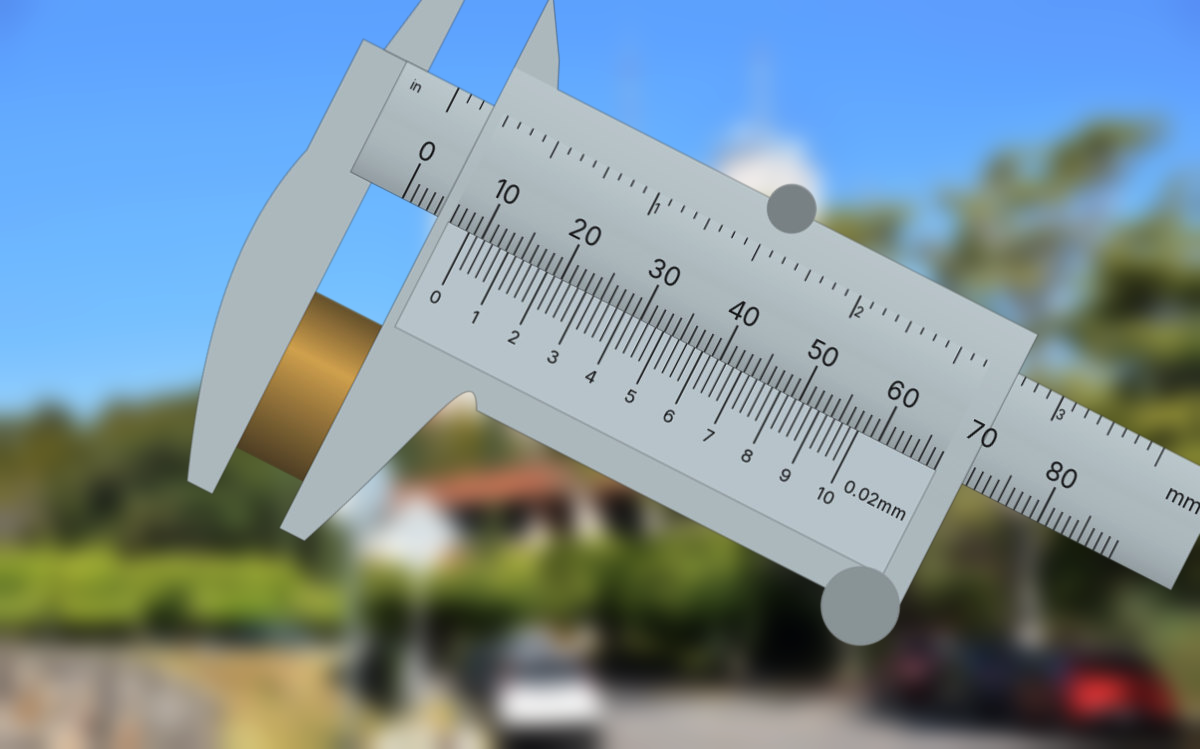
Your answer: 8.4,mm
